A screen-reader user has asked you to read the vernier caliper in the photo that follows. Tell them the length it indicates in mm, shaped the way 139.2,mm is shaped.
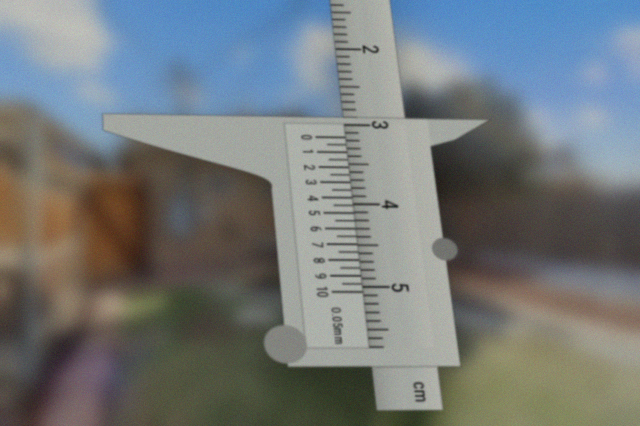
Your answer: 31.6,mm
